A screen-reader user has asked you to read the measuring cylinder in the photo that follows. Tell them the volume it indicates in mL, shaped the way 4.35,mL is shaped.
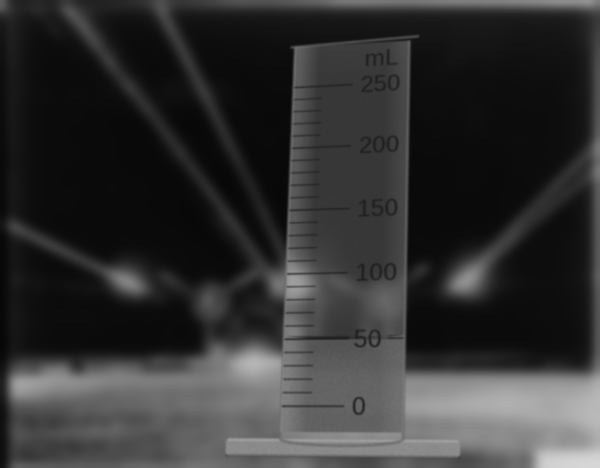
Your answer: 50,mL
